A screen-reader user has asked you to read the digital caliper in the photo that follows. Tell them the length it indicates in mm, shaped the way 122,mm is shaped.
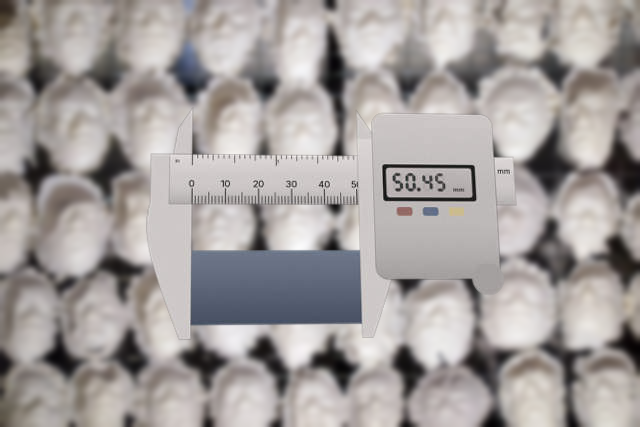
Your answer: 50.45,mm
